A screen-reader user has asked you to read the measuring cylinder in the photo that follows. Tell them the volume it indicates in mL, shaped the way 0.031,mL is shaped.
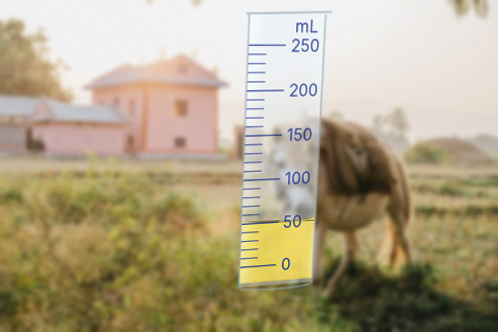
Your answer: 50,mL
